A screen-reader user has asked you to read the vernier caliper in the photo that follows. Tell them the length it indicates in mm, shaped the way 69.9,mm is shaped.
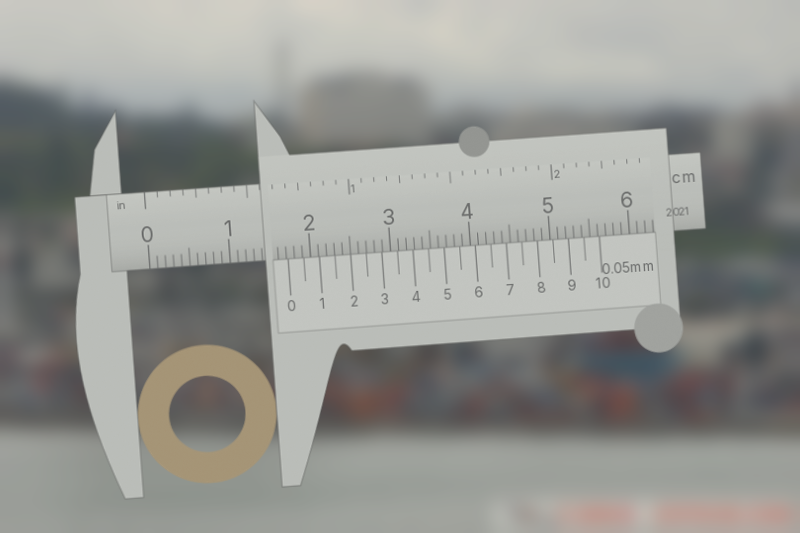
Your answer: 17.2,mm
